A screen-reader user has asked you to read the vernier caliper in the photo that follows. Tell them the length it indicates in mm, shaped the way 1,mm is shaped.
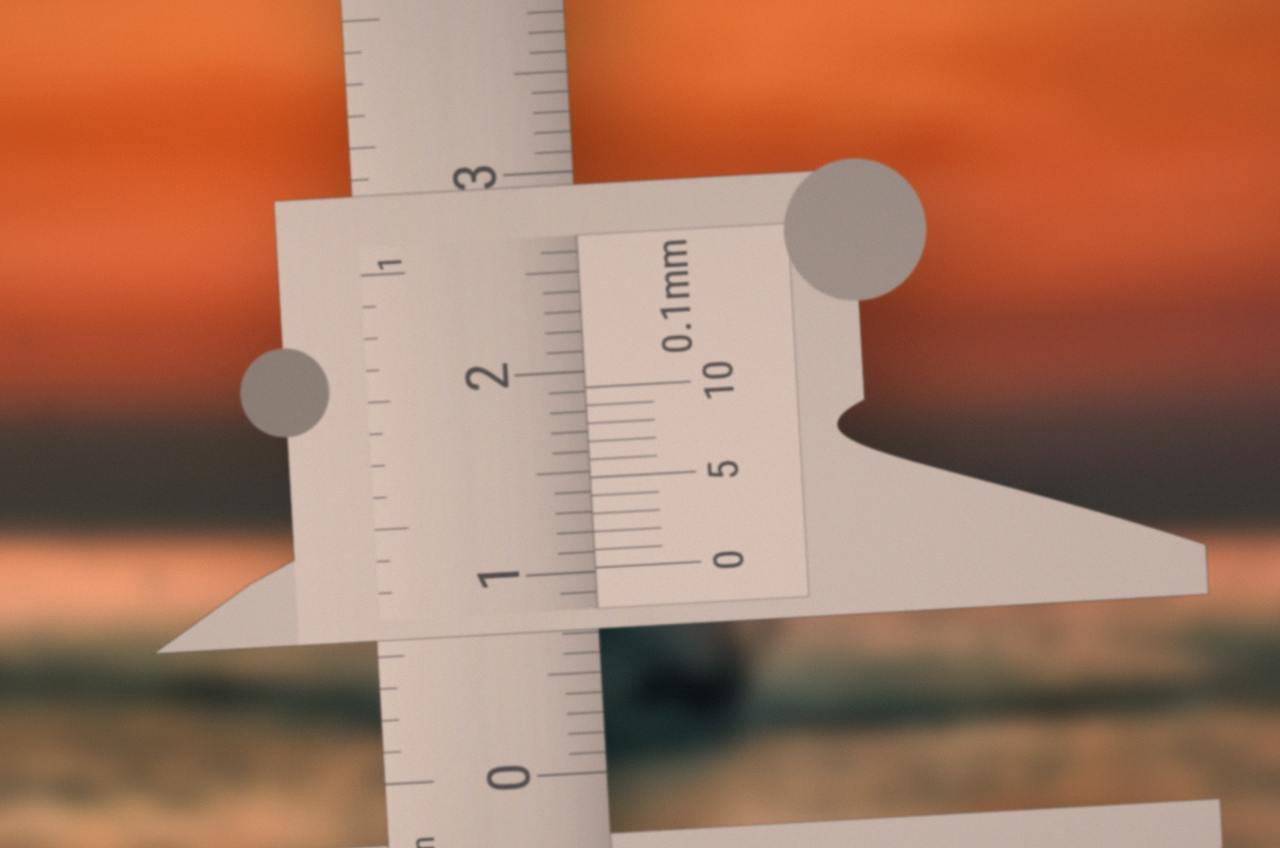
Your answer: 10.2,mm
